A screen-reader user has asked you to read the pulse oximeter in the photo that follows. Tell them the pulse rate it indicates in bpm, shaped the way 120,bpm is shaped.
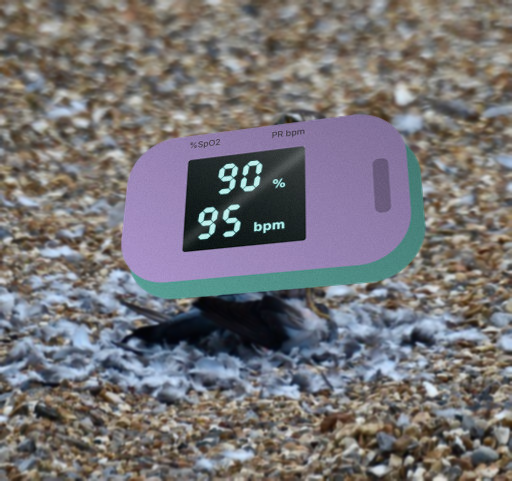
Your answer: 95,bpm
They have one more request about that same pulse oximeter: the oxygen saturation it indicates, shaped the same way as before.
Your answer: 90,%
